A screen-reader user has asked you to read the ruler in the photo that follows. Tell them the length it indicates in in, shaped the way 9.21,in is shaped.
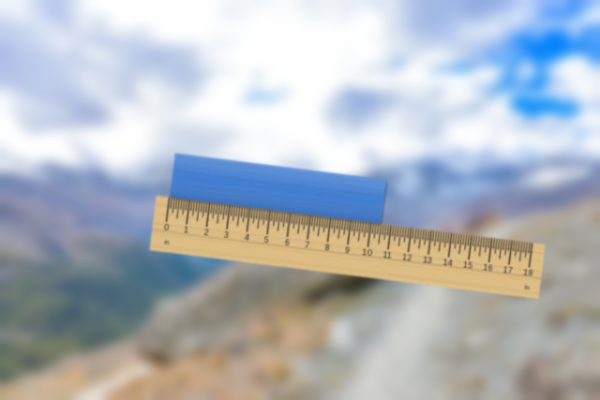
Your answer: 10.5,in
